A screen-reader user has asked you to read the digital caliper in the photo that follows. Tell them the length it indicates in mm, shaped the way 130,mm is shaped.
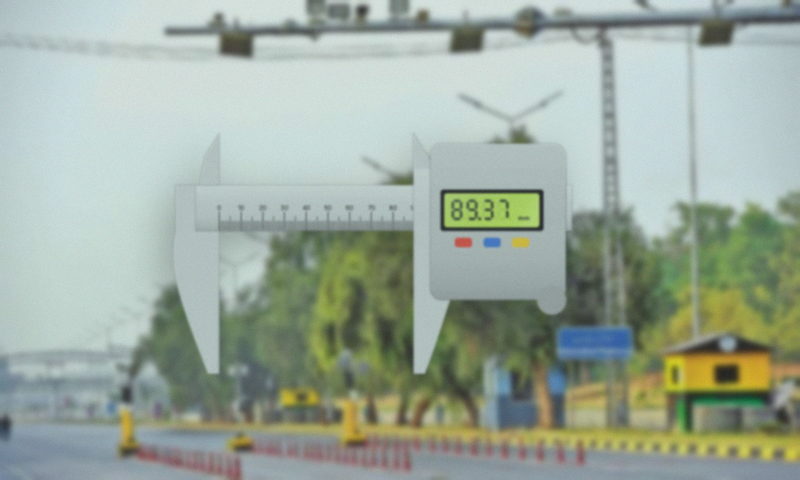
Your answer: 89.37,mm
